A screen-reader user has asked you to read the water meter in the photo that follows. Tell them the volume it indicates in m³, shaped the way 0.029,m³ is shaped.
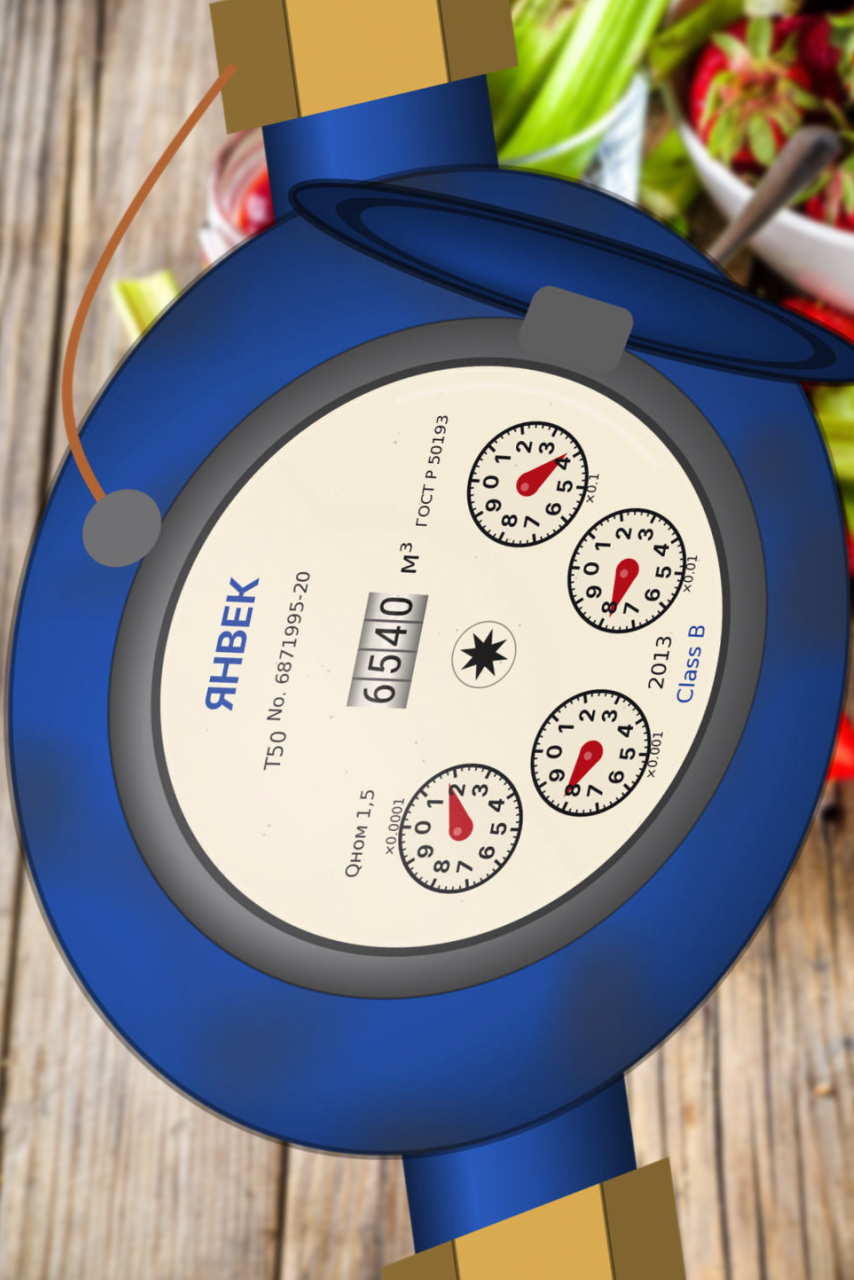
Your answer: 6540.3781,m³
